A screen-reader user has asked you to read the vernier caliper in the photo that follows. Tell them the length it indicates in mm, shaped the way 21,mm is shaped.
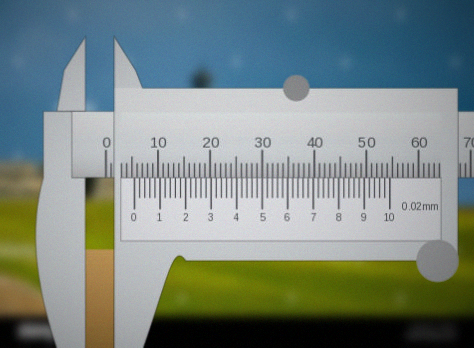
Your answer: 5.5,mm
